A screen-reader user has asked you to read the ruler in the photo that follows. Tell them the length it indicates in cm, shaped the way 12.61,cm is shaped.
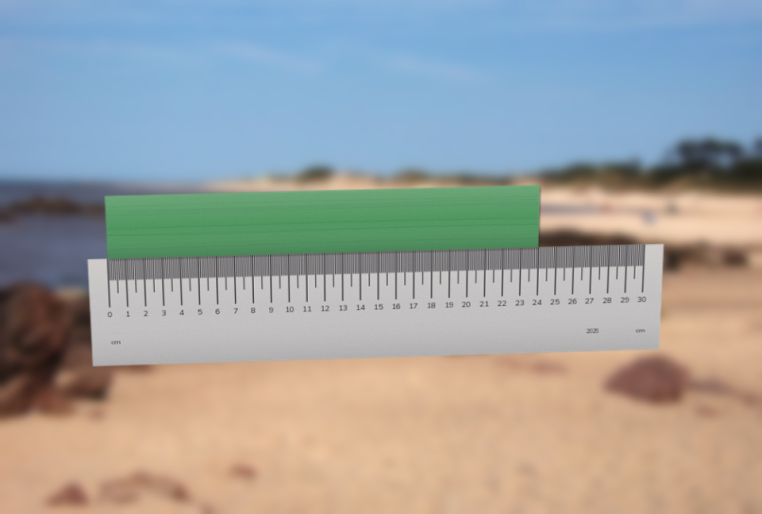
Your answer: 24,cm
